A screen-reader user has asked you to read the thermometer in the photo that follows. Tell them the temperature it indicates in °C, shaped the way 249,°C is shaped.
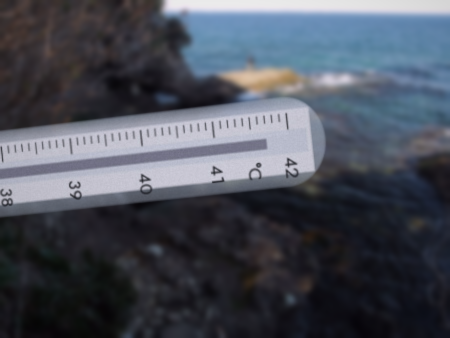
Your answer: 41.7,°C
